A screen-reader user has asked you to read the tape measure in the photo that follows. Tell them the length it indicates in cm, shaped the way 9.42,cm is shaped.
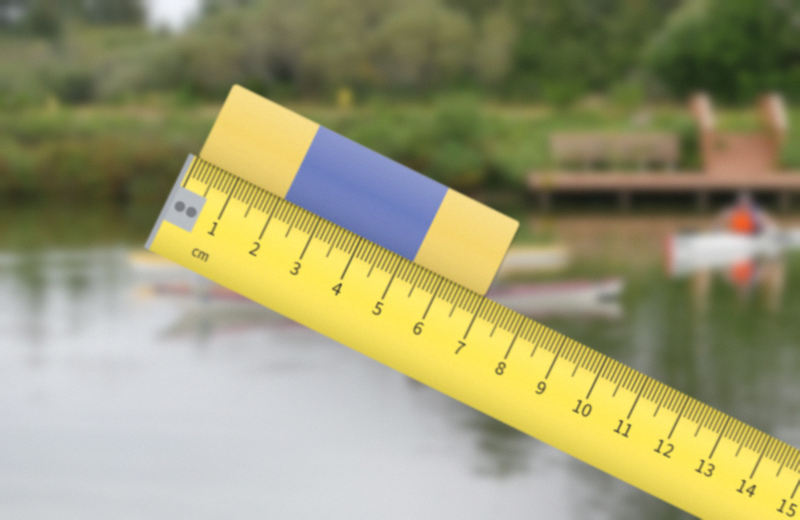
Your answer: 7,cm
